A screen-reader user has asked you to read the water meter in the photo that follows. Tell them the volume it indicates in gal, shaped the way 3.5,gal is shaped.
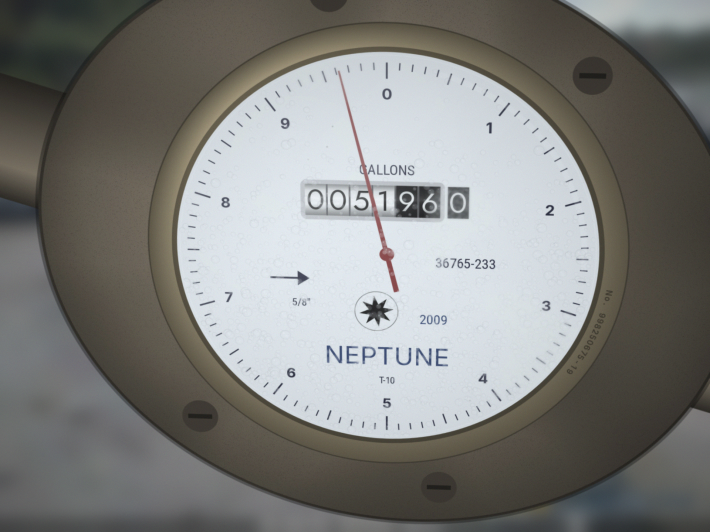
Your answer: 51959.6,gal
